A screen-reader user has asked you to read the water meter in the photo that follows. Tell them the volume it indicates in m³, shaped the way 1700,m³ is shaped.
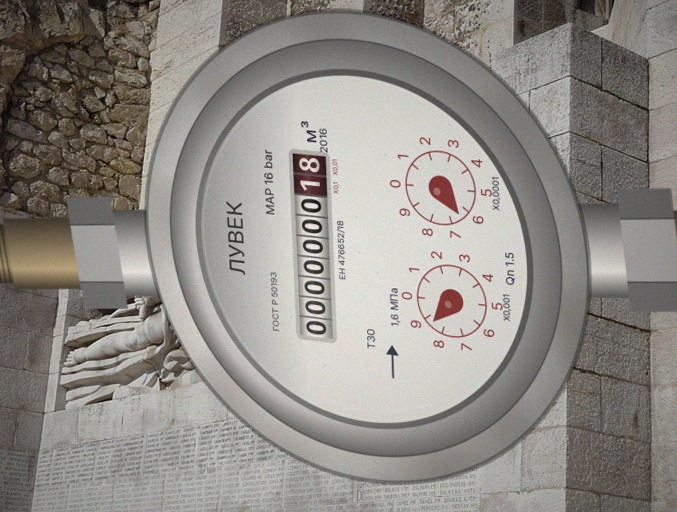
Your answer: 0.1886,m³
